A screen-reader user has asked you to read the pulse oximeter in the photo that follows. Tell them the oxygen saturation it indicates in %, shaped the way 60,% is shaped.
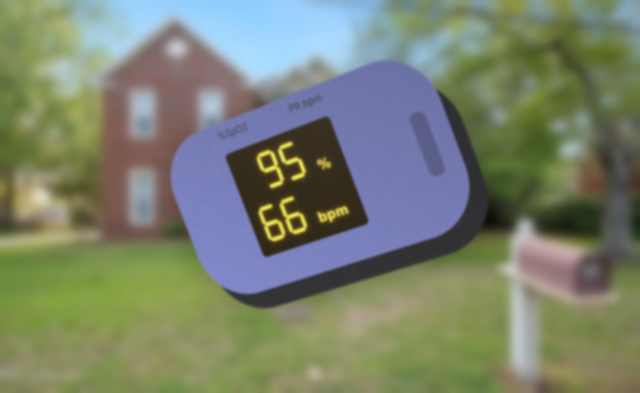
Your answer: 95,%
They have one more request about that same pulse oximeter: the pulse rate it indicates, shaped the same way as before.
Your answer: 66,bpm
